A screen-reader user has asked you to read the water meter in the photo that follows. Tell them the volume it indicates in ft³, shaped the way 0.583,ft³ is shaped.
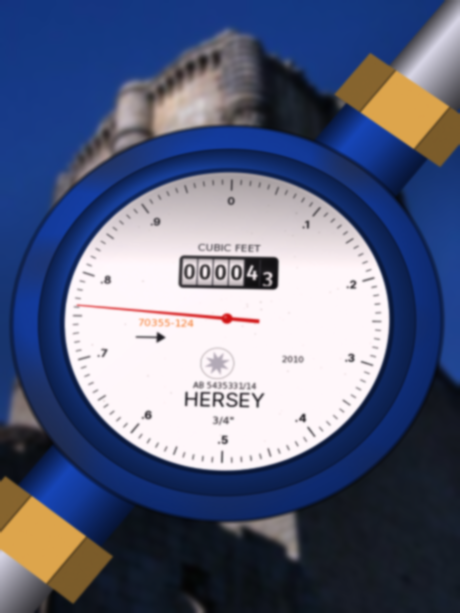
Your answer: 42.76,ft³
